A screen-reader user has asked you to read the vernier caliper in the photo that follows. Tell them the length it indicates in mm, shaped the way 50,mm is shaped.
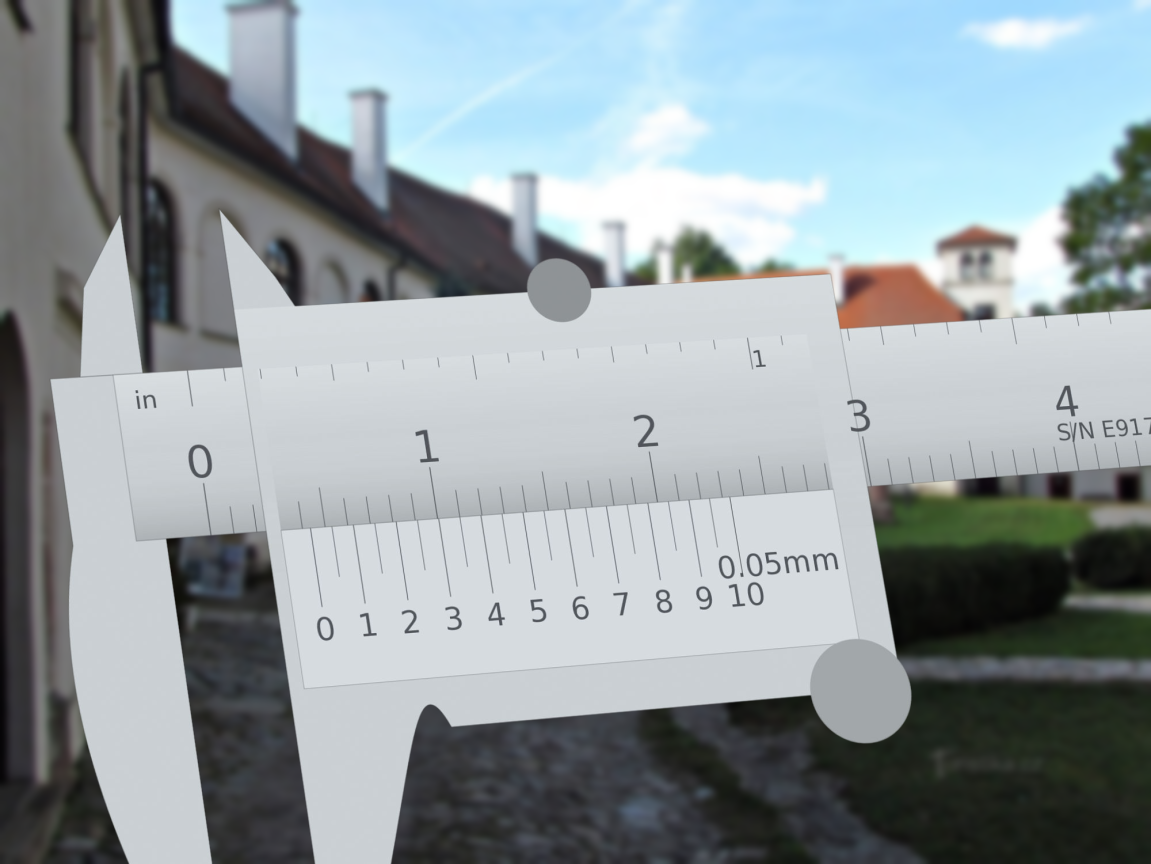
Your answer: 4.35,mm
